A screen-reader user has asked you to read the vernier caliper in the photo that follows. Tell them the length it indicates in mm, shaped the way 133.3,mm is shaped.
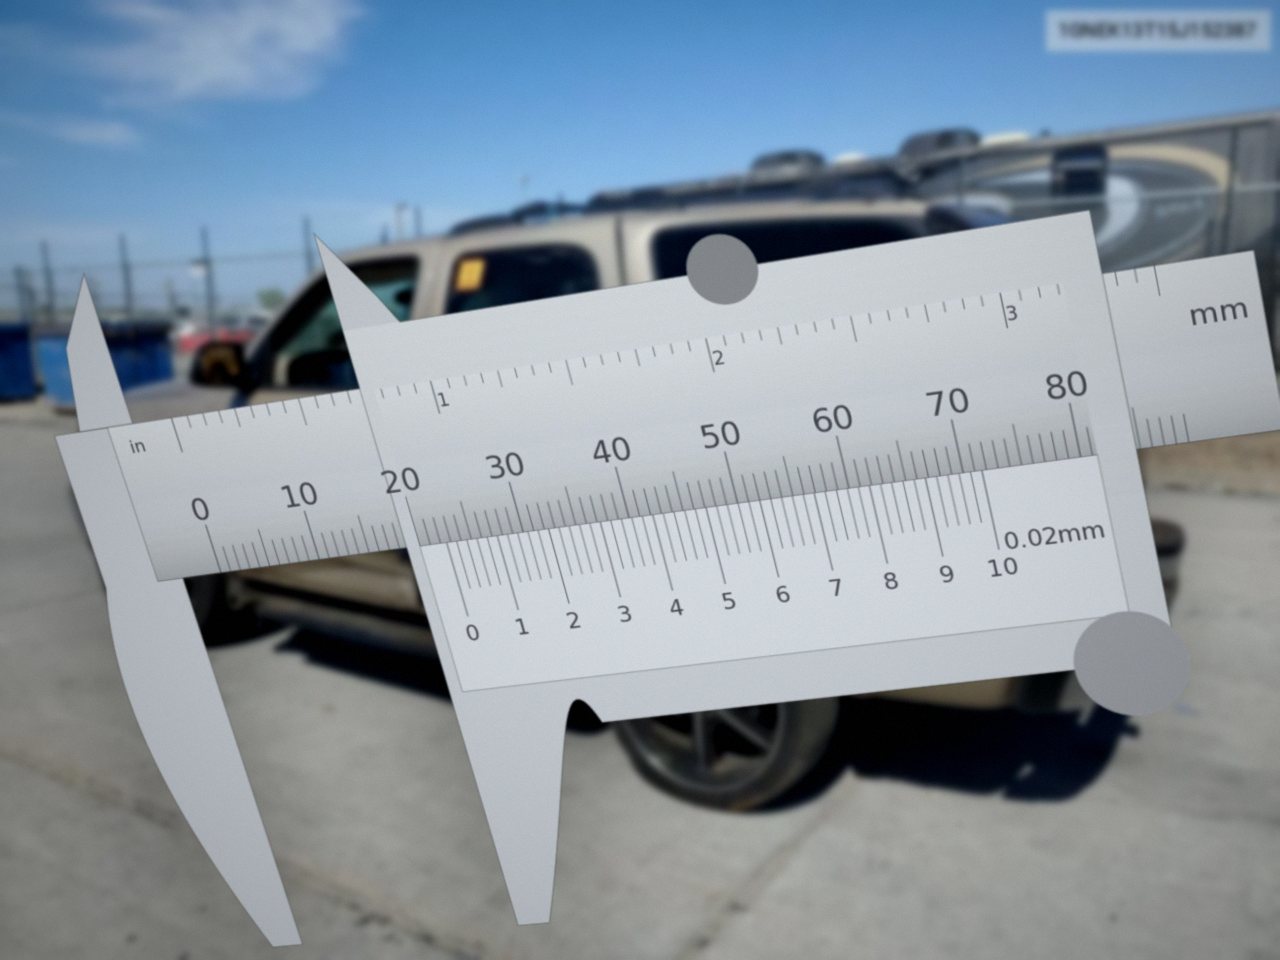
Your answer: 22.6,mm
